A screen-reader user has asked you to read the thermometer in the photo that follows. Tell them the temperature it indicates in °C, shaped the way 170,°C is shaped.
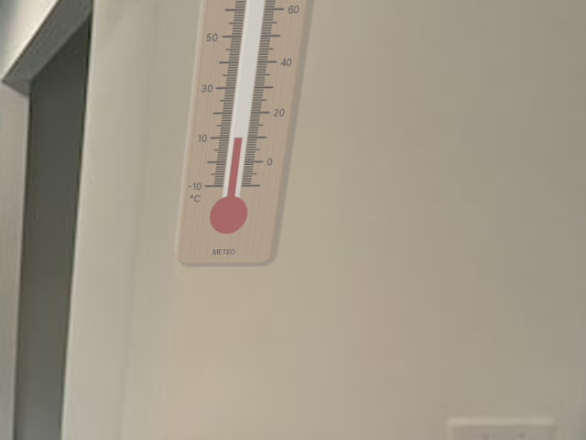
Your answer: 10,°C
